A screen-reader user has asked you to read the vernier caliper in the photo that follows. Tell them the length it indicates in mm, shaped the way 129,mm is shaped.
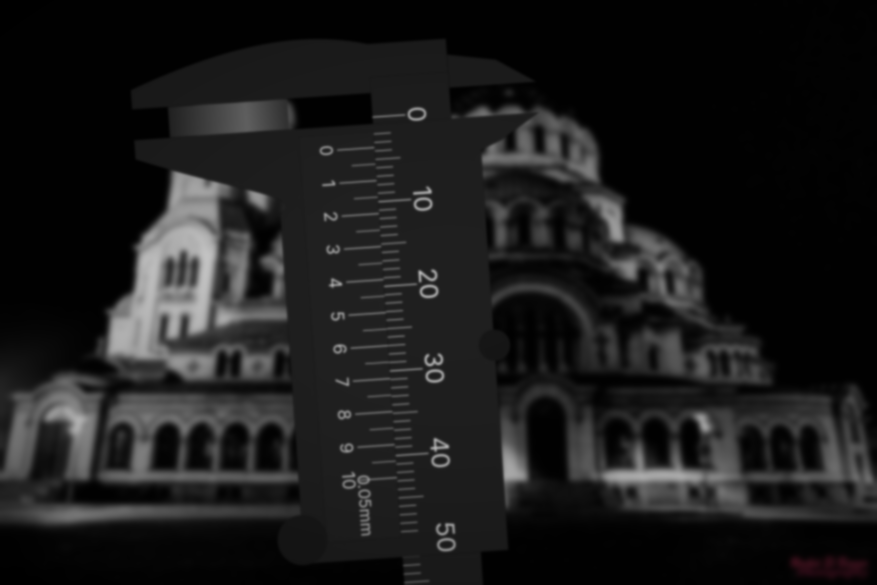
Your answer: 3.6,mm
